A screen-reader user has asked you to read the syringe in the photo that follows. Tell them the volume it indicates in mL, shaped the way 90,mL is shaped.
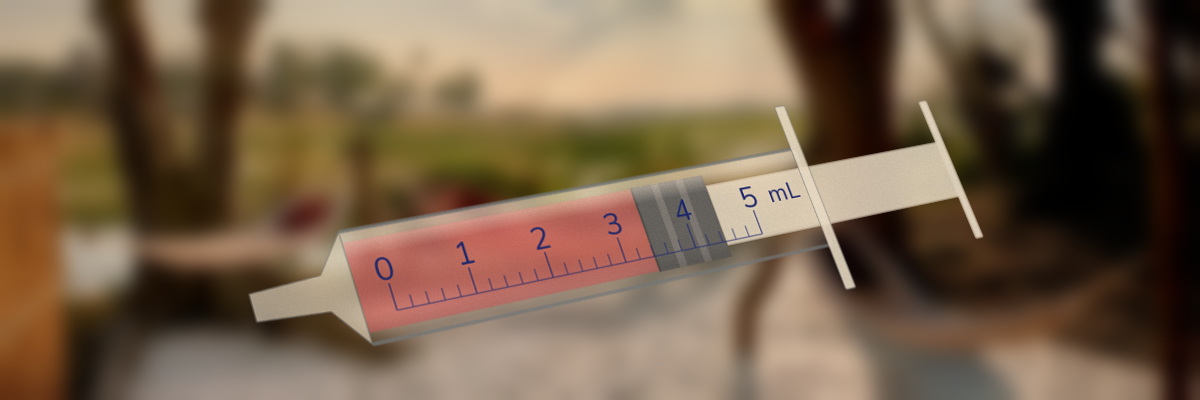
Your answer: 3.4,mL
